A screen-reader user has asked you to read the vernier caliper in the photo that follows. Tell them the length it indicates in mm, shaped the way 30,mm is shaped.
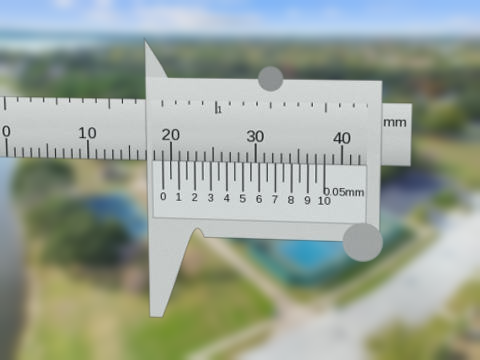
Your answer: 19.0,mm
